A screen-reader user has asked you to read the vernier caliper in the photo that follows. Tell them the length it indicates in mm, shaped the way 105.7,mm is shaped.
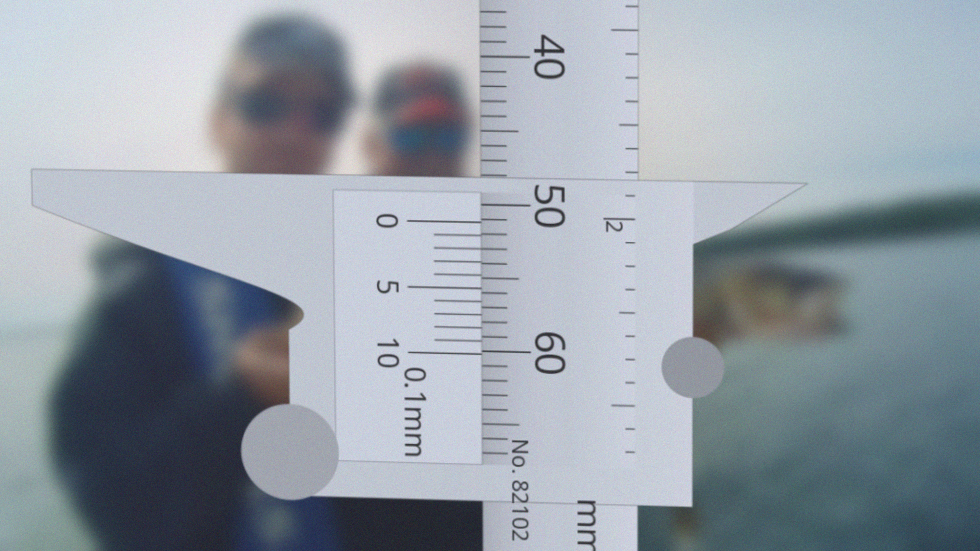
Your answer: 51.2,mm
